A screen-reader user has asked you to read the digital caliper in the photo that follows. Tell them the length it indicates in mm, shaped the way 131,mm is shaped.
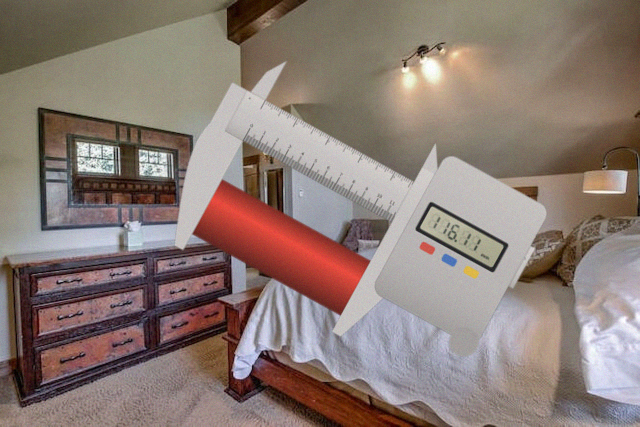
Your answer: 116.11,mm
